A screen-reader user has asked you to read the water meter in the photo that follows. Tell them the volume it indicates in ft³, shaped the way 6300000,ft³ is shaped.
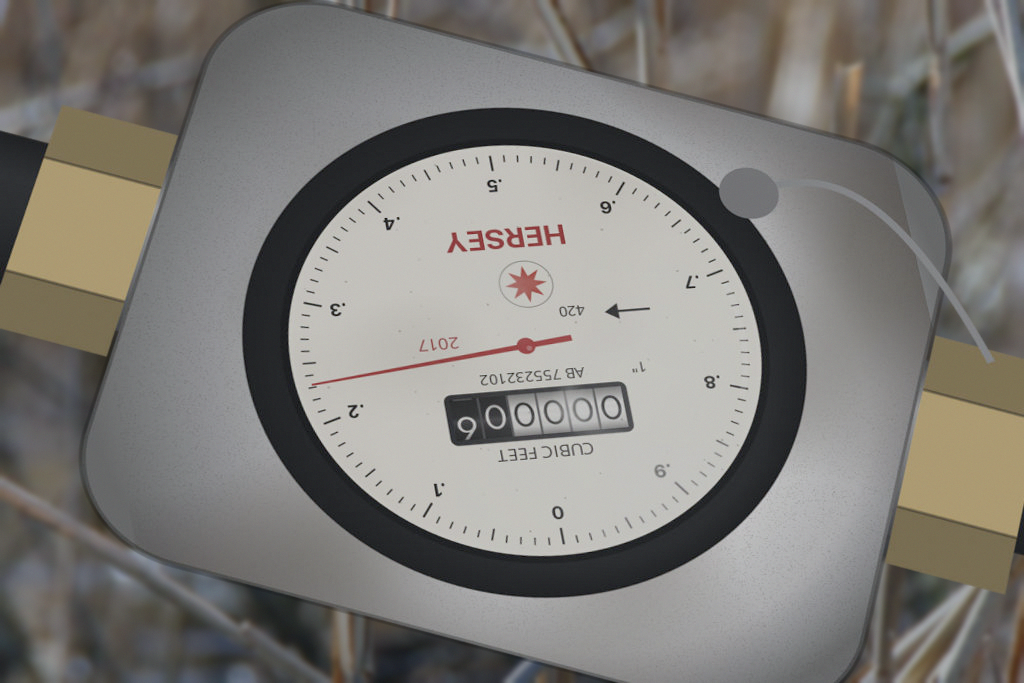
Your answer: 6.23,ft³
